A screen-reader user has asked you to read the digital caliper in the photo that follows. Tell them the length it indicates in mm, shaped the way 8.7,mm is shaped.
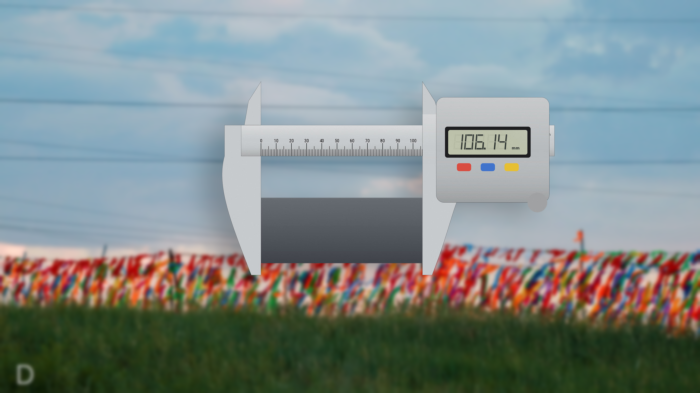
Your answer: 106.14,mm
